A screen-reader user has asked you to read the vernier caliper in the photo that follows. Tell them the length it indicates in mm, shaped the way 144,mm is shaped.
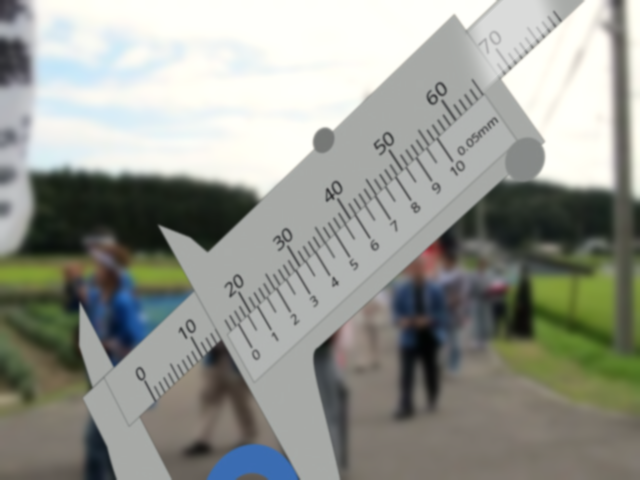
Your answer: 17.5,mm
